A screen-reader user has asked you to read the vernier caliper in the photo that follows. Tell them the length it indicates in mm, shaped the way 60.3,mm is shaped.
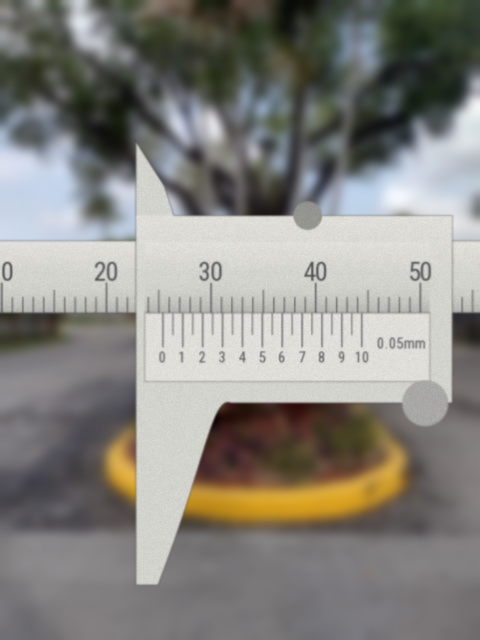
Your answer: 25.4,mm
